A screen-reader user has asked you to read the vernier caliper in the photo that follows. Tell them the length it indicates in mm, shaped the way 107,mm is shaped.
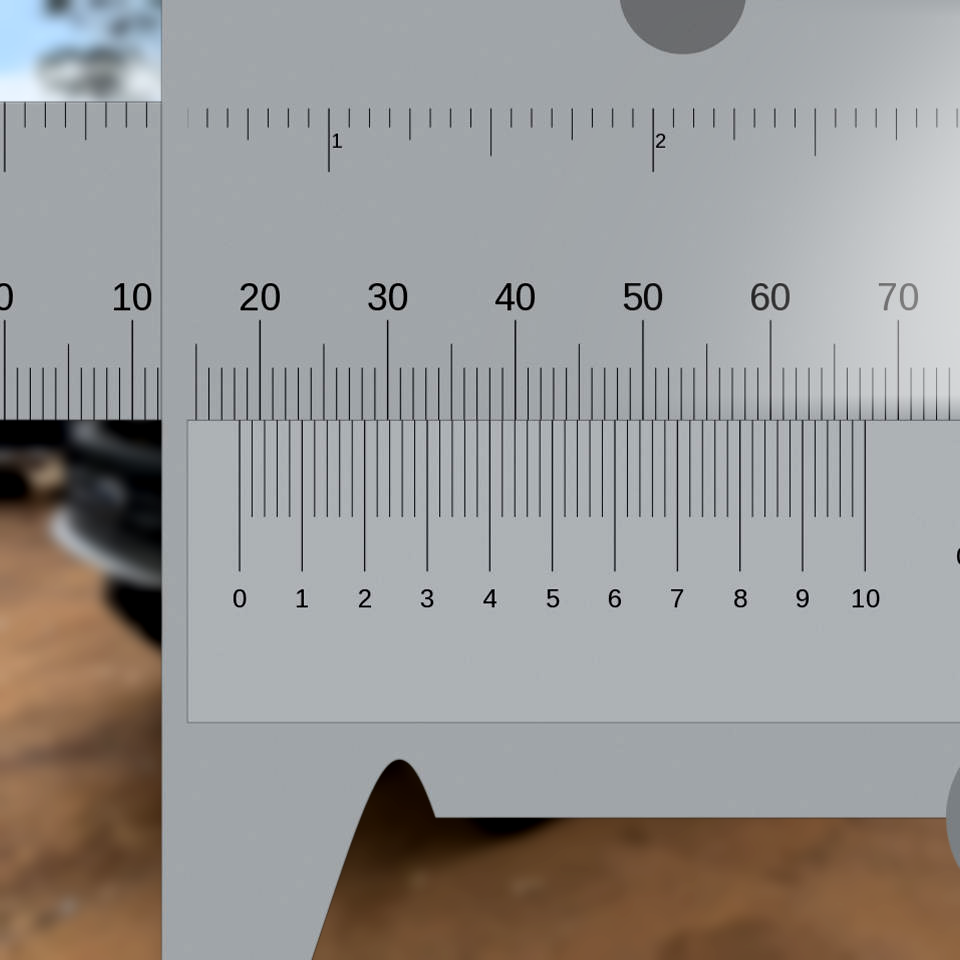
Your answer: 18.4,mm
